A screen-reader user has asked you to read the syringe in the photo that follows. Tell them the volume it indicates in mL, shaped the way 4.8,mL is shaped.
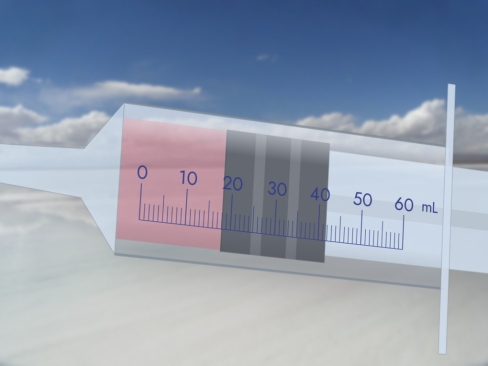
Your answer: 18,mL
